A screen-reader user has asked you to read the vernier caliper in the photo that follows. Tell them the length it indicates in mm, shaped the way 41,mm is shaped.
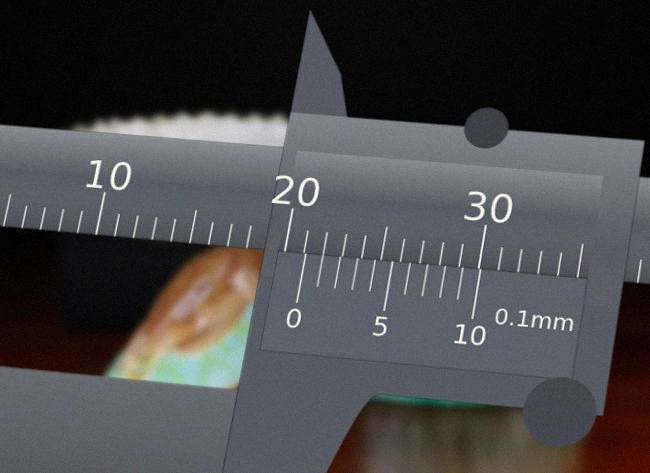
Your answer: 21.1,mm
